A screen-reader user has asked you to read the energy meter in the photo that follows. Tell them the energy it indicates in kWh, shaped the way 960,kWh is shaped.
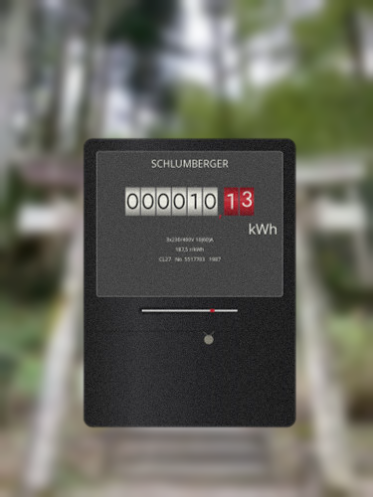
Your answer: 10.13,kWh
